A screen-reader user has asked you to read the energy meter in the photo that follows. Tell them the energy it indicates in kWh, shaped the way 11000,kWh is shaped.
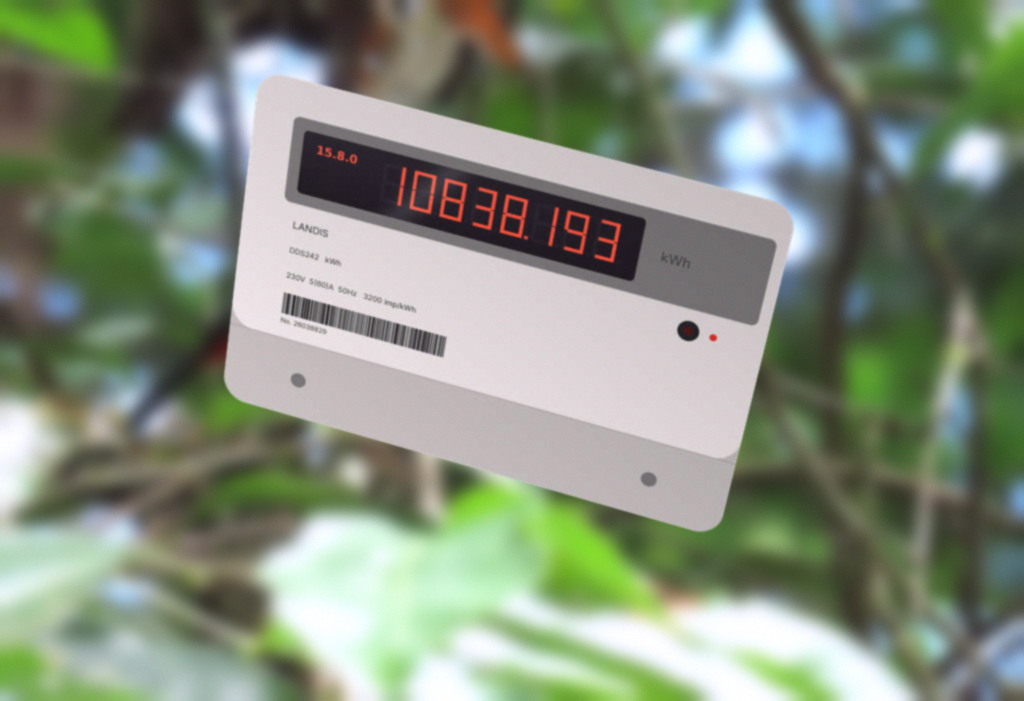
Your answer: 10838.193,kWh
